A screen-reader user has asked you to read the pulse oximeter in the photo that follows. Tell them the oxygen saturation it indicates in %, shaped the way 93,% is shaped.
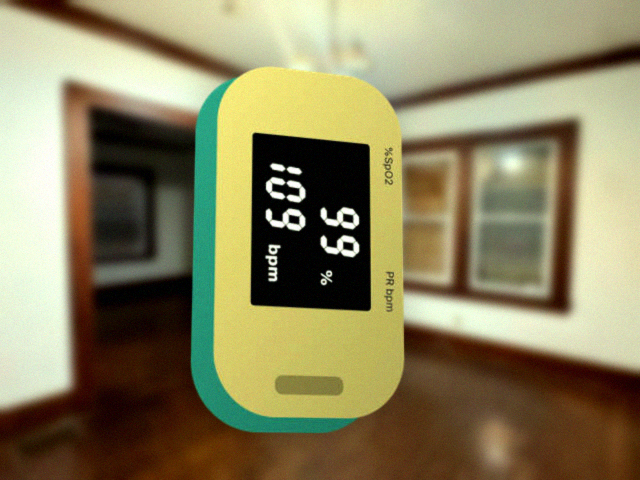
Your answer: 99,%
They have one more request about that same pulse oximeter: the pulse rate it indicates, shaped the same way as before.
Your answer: 109,bpm
